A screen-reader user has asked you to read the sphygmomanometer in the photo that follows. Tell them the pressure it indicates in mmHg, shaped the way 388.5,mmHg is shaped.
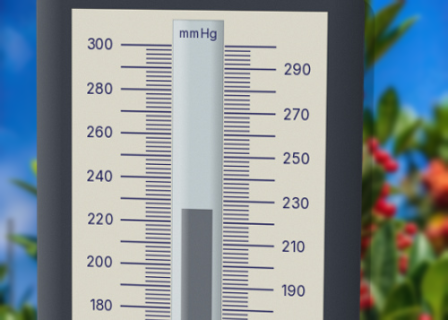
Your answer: 226,mmHg
